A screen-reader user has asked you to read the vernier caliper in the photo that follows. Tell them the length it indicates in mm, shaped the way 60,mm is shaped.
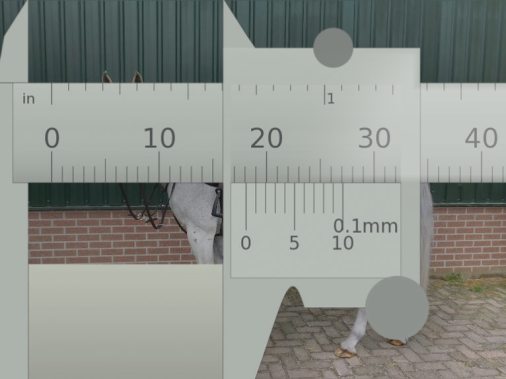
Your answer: 18.1,mm
